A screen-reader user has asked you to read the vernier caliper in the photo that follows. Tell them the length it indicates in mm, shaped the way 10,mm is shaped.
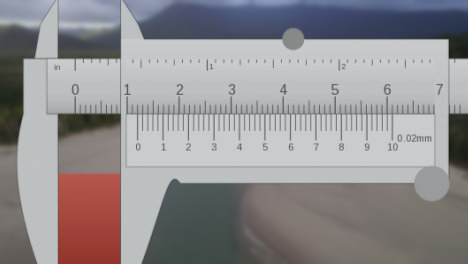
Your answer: 12.0,mm
